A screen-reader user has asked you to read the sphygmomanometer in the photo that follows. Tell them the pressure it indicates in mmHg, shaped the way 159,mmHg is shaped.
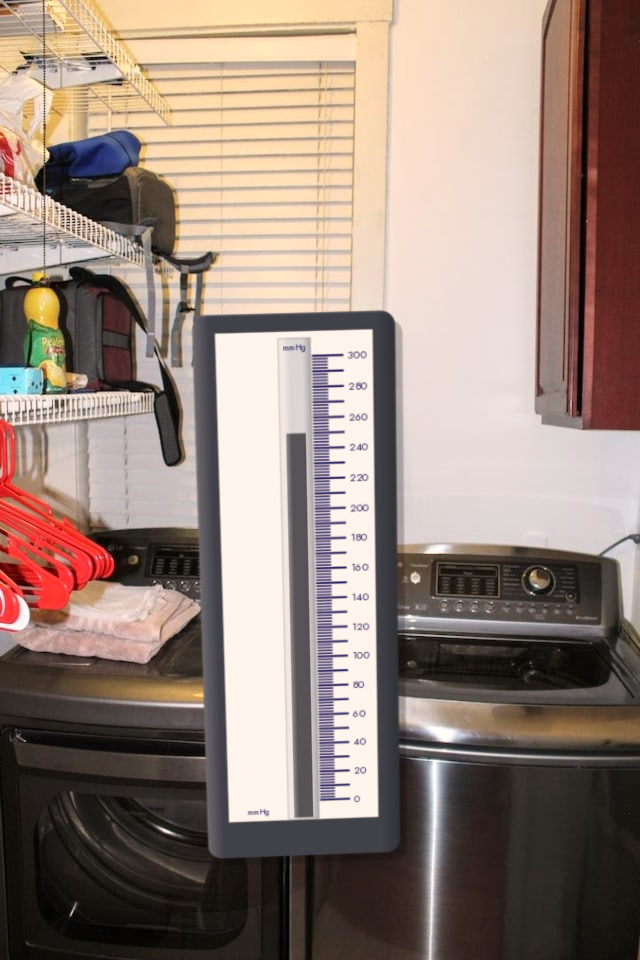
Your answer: 250,mmHg
